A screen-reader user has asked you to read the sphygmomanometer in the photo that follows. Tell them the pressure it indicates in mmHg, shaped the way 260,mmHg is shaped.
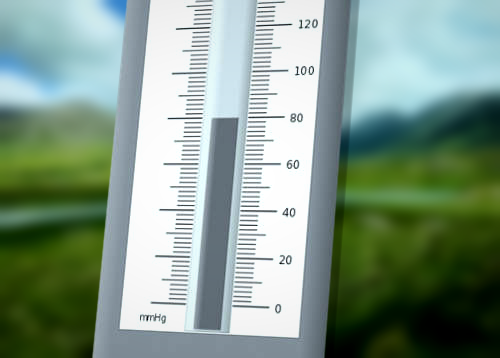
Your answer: 80,mmHg
